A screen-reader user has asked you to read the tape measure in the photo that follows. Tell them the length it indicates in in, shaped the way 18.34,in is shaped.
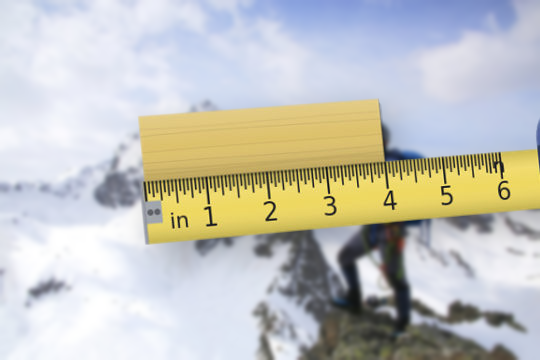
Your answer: 4,in
